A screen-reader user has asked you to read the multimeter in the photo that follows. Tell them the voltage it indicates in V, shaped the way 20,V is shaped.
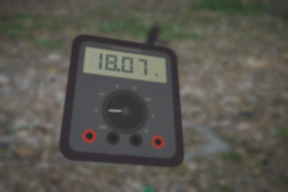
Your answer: 18.07,V
